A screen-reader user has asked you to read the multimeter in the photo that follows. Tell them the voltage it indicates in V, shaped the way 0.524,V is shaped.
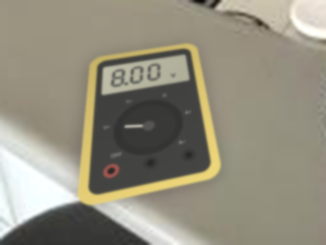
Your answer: 8.00,V
